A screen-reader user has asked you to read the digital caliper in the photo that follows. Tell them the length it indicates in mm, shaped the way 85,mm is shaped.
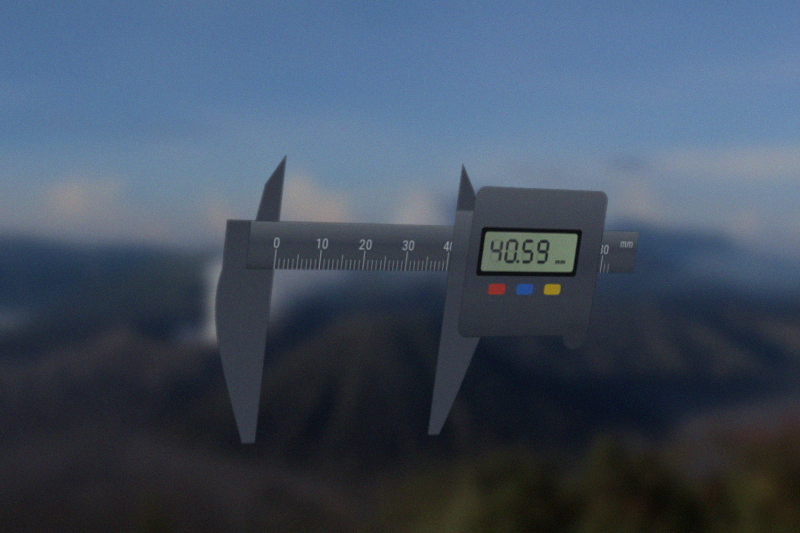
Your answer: 40.59,mm
